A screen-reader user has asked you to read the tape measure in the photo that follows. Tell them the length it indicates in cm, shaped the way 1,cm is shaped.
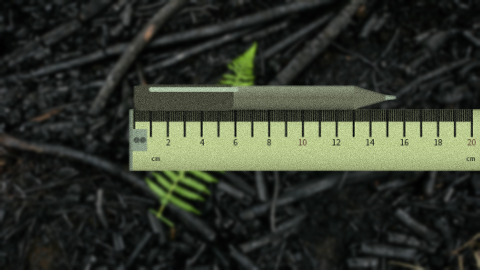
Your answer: 15.5,cm
